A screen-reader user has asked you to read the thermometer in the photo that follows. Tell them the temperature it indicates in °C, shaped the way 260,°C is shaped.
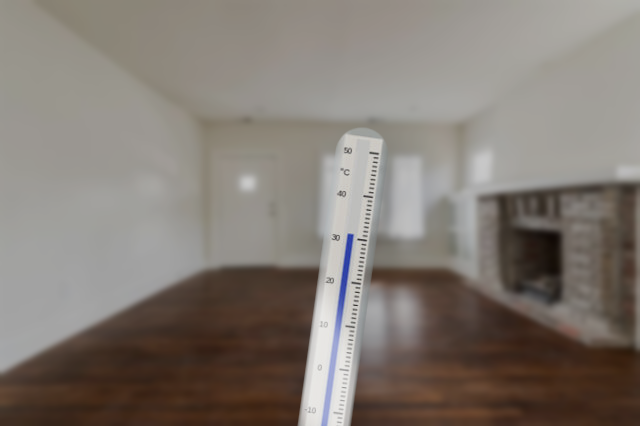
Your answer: 31,°C
